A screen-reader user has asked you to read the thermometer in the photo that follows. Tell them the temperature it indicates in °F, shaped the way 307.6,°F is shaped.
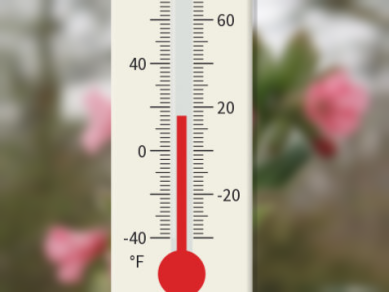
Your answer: 16,°F
